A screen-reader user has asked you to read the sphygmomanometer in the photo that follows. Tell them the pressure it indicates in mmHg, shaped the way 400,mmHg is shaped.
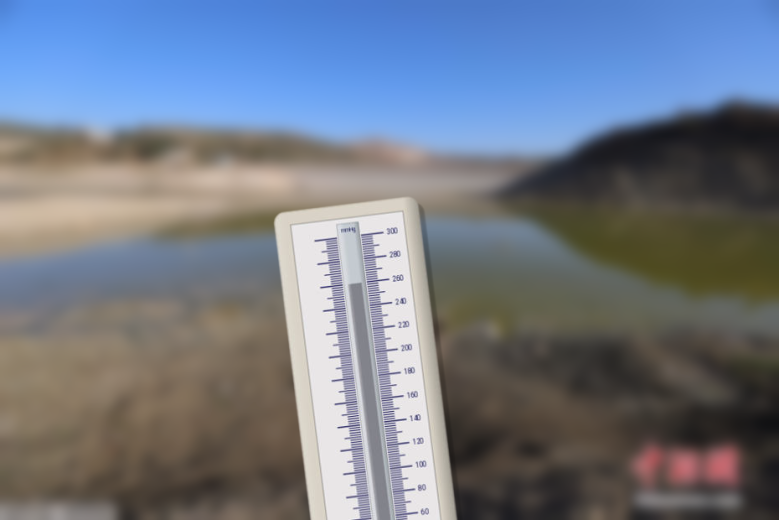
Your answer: 260,mmHg
